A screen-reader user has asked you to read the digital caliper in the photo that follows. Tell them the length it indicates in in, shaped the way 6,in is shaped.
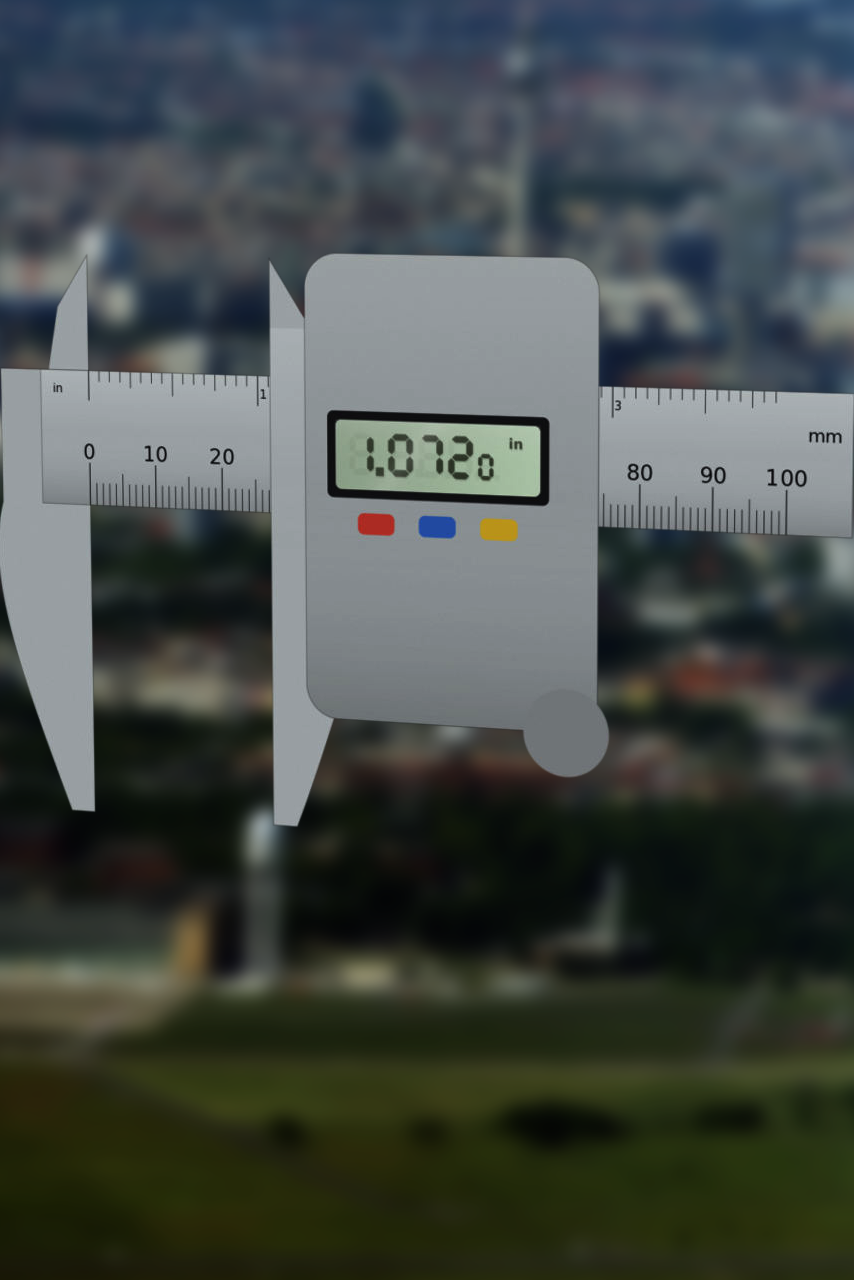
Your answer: 1.0720,in
